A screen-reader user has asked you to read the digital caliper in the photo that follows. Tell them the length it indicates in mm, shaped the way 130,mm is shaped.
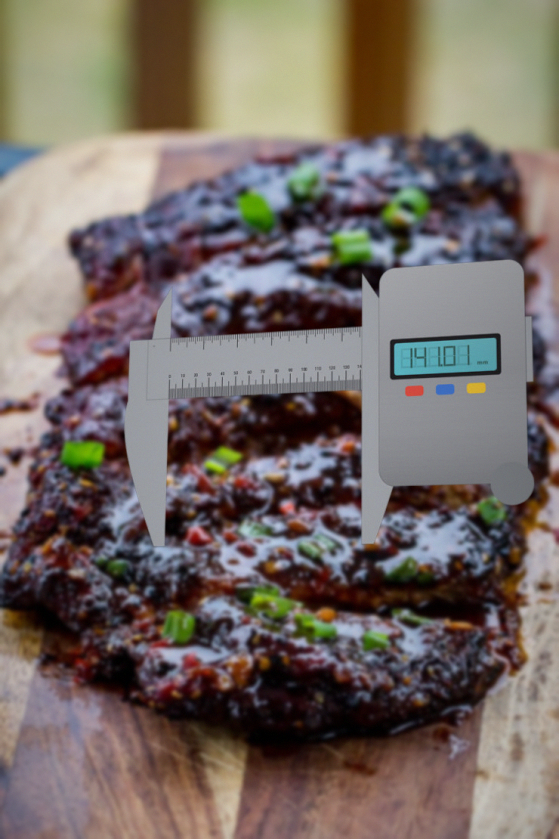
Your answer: 141.01,mm
